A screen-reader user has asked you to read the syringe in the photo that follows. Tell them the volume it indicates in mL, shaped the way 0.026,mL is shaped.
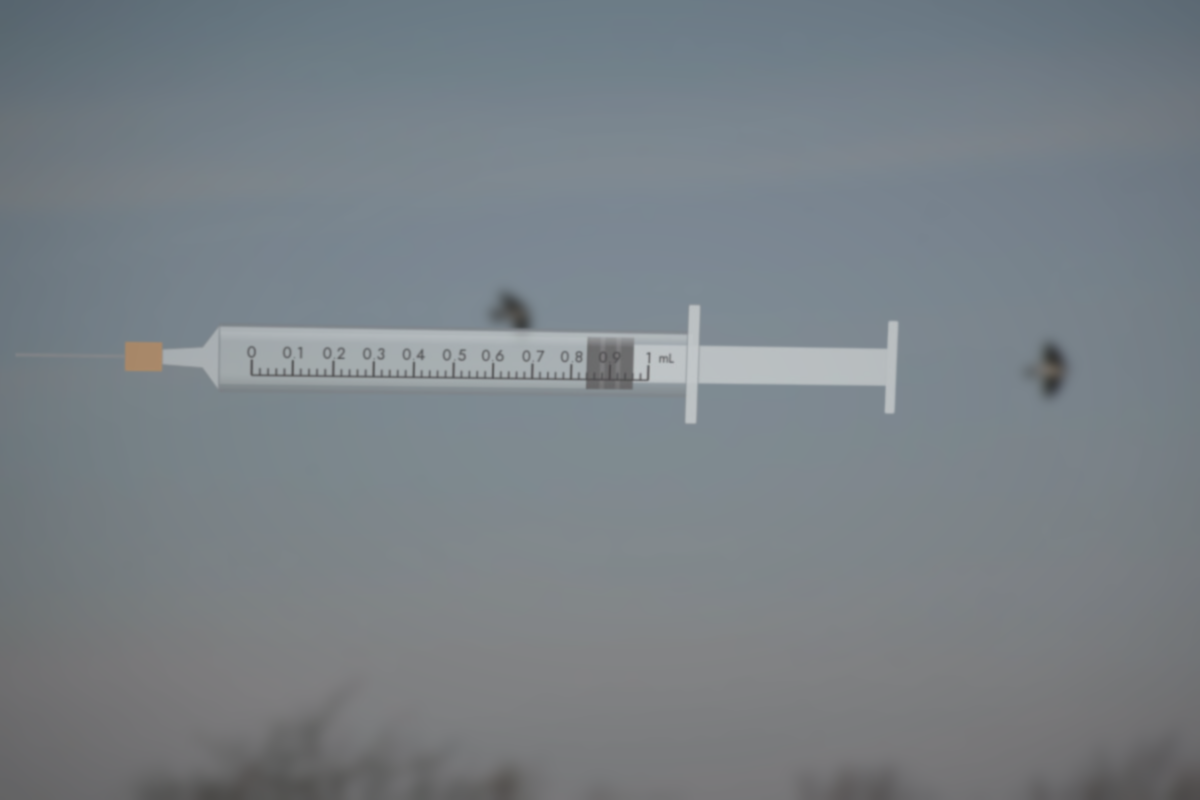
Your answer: 0.84,mL
